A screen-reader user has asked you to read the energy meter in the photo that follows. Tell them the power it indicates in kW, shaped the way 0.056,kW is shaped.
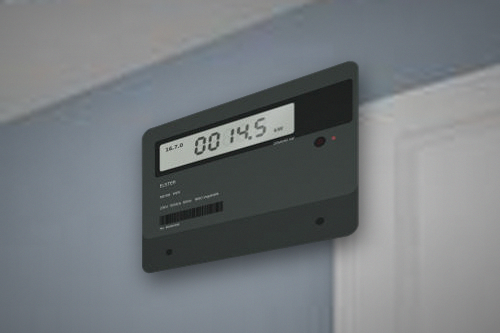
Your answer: 14.5,kW
